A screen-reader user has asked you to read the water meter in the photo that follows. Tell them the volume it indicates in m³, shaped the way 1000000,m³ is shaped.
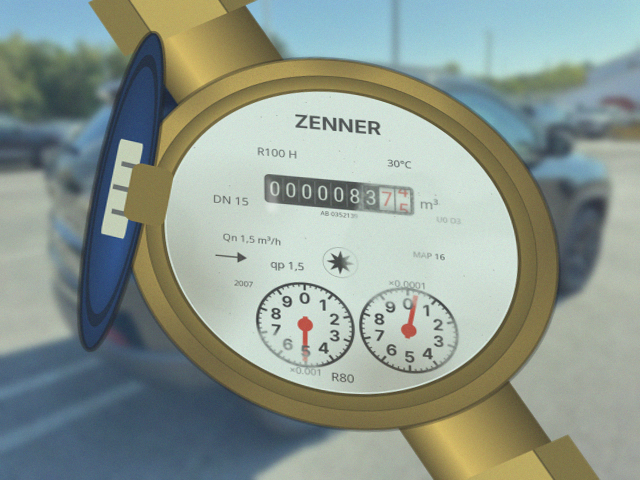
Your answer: 83.7450,m³
